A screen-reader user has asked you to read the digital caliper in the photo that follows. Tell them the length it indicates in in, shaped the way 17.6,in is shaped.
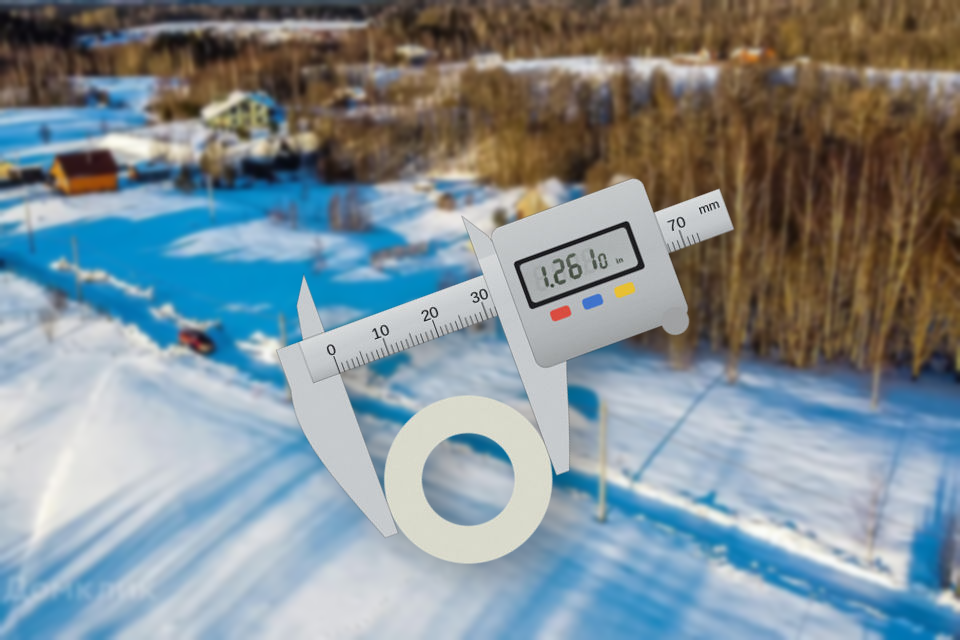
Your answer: 1.2610,in
